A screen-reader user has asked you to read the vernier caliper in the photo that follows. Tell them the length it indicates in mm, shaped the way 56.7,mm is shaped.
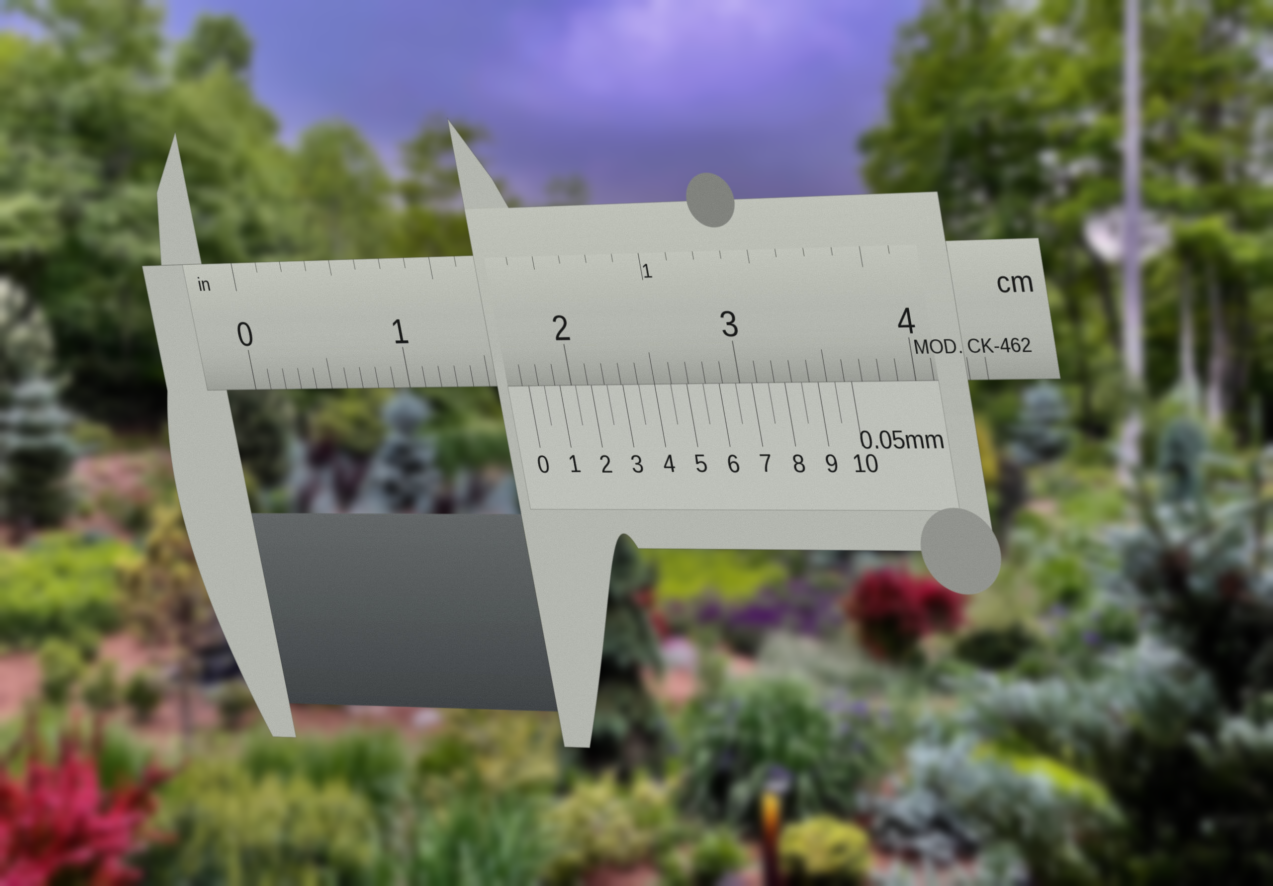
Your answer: 17.4,mm
